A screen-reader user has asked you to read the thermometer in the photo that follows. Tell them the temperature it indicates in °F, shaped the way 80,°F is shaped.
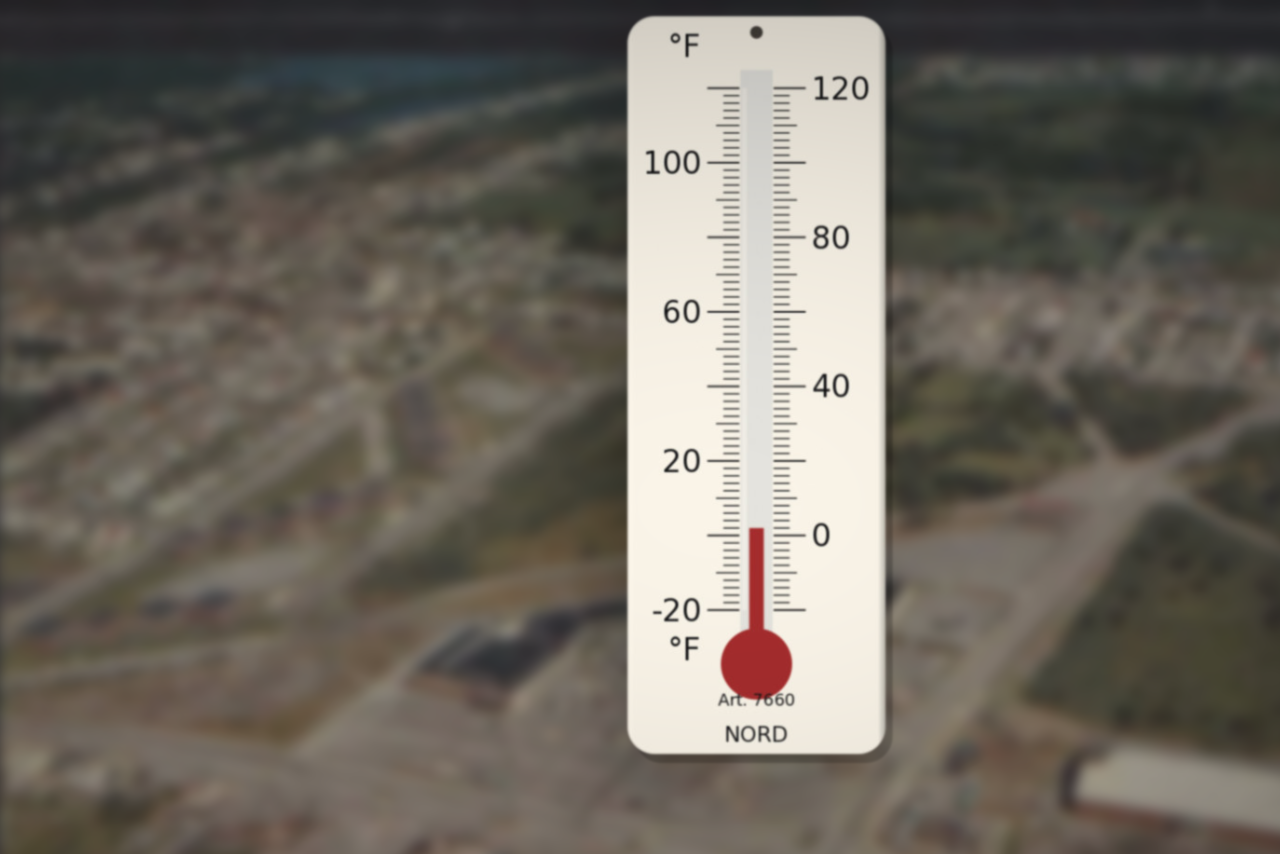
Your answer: 2,°F
